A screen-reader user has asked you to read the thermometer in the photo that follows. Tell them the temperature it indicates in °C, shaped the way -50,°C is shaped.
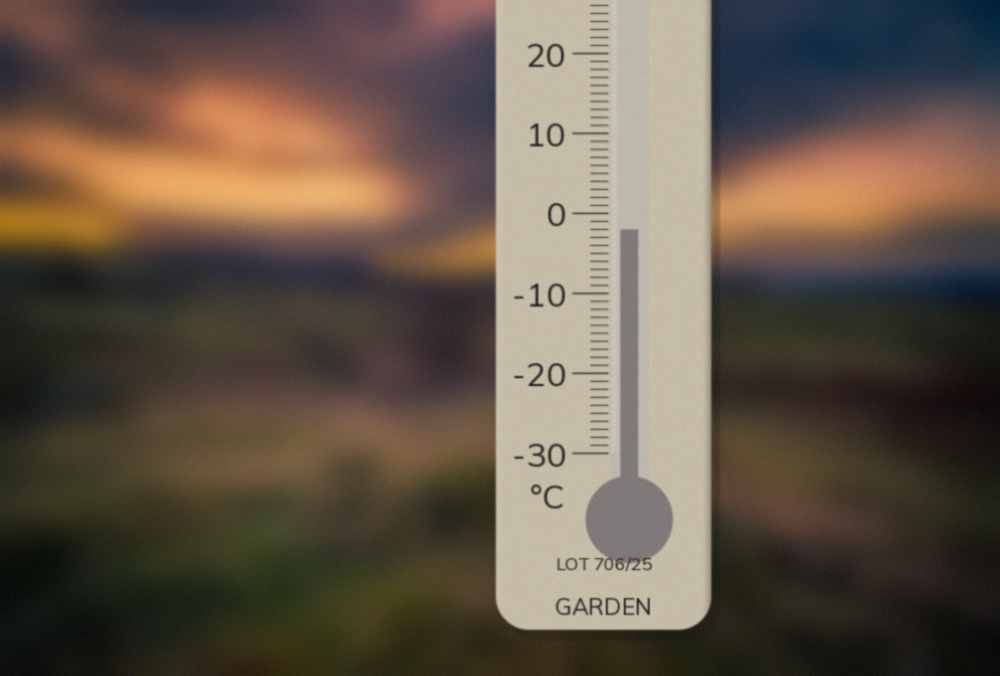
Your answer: -2,°C
